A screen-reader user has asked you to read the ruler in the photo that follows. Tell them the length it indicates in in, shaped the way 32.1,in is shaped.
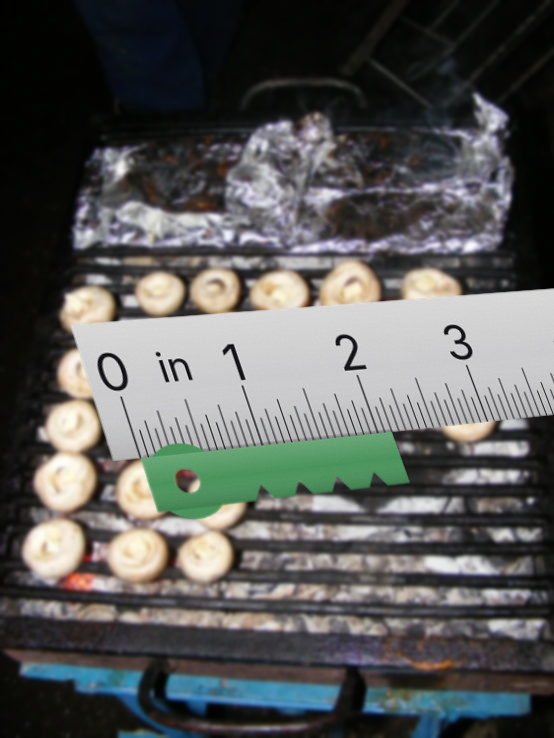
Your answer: 2.125,in
